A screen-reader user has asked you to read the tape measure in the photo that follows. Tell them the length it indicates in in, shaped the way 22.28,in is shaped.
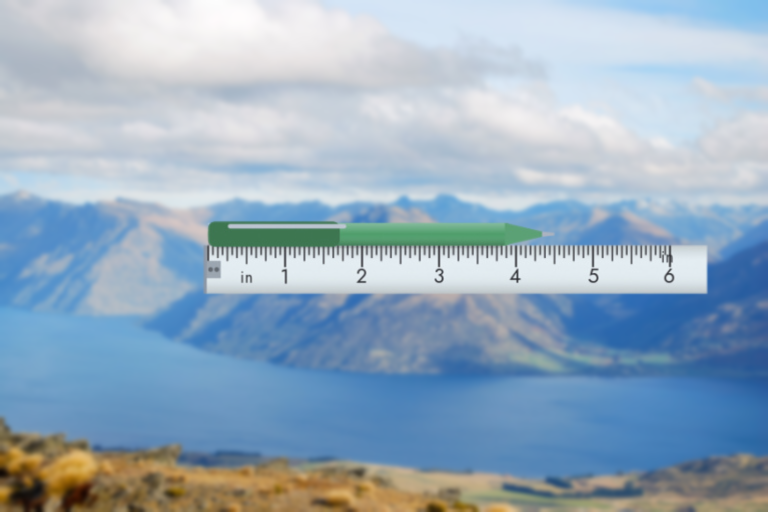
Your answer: 4.5,in
